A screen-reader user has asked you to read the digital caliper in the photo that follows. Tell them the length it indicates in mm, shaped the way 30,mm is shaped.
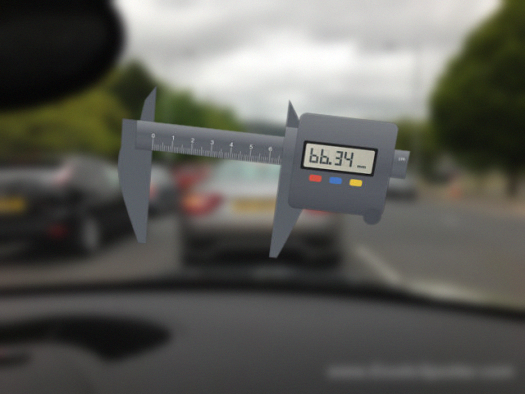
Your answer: 66.34,mm
